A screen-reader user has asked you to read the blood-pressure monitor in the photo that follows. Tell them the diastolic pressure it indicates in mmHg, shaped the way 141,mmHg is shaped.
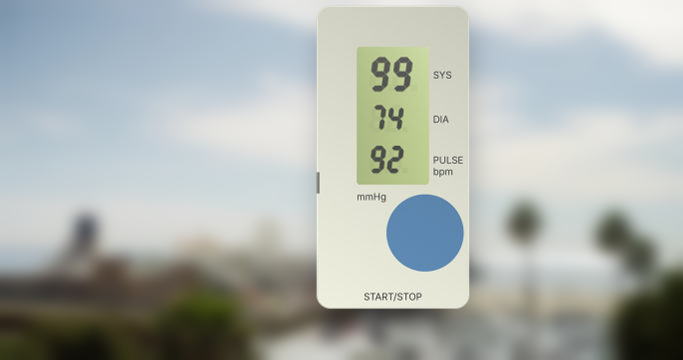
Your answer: 74,mmHg
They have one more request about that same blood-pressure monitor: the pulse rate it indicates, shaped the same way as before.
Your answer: 92,bpm
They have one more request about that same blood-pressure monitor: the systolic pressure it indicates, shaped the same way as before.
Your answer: 99,mmHg
